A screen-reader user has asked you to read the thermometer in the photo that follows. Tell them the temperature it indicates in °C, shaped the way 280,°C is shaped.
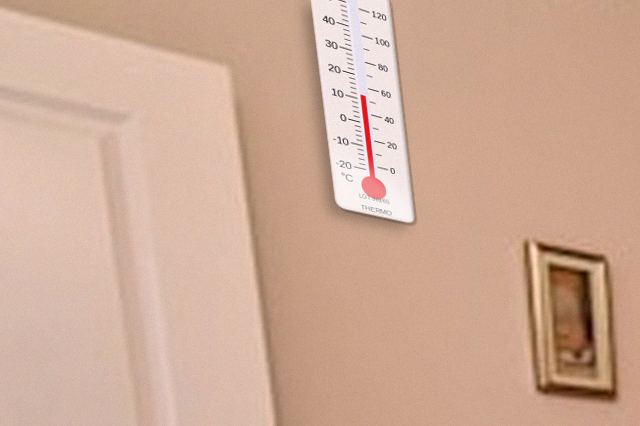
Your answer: 12,°C
